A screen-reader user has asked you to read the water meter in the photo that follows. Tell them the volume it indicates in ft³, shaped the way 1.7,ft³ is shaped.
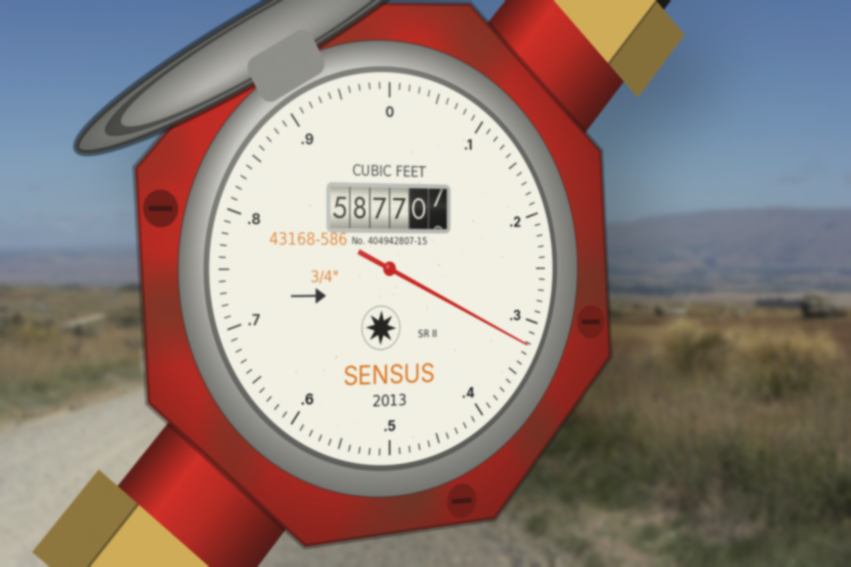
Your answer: 587707.32,ft³
